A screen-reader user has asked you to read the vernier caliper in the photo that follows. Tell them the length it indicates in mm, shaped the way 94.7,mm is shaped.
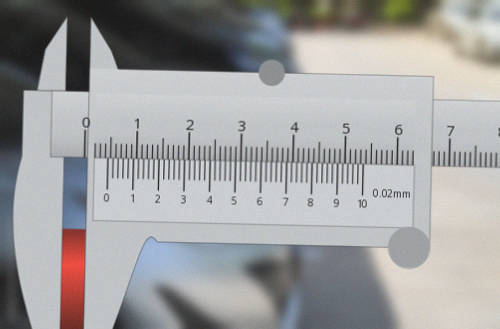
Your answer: 4.5,mm
